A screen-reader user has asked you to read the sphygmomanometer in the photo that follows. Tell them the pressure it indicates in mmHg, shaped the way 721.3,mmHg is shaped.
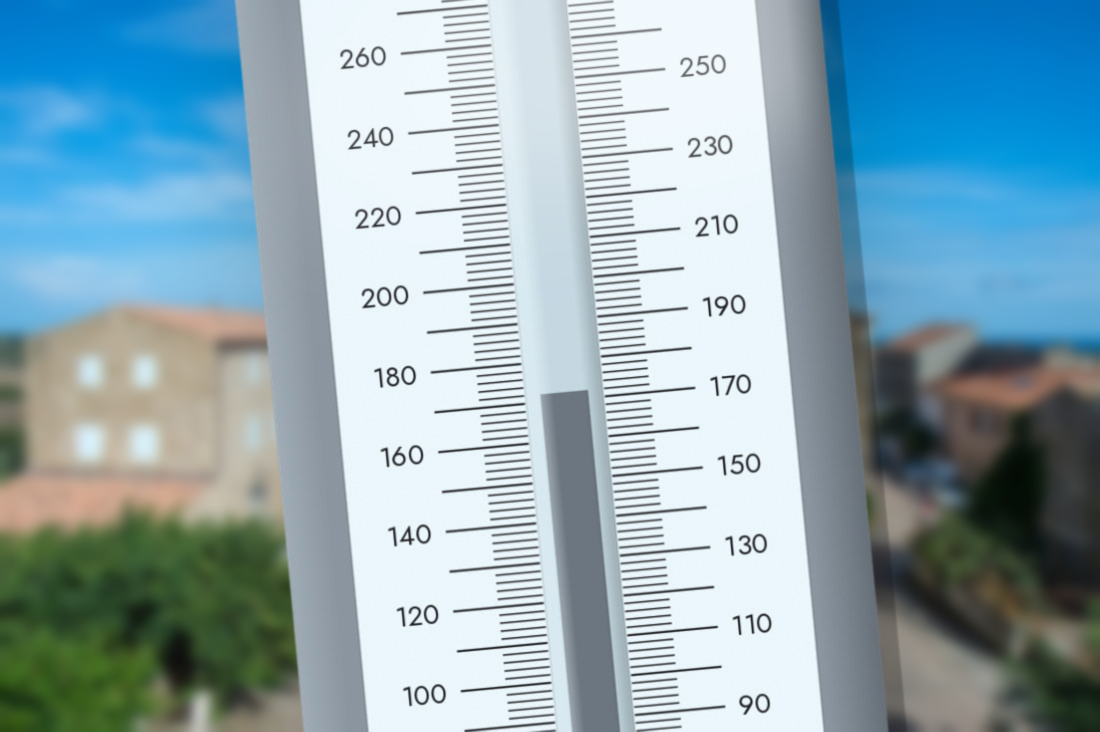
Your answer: 172,mmHg
